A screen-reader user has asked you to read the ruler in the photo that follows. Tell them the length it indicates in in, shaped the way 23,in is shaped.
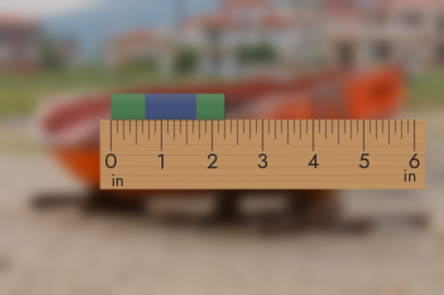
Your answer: 2.25,in
